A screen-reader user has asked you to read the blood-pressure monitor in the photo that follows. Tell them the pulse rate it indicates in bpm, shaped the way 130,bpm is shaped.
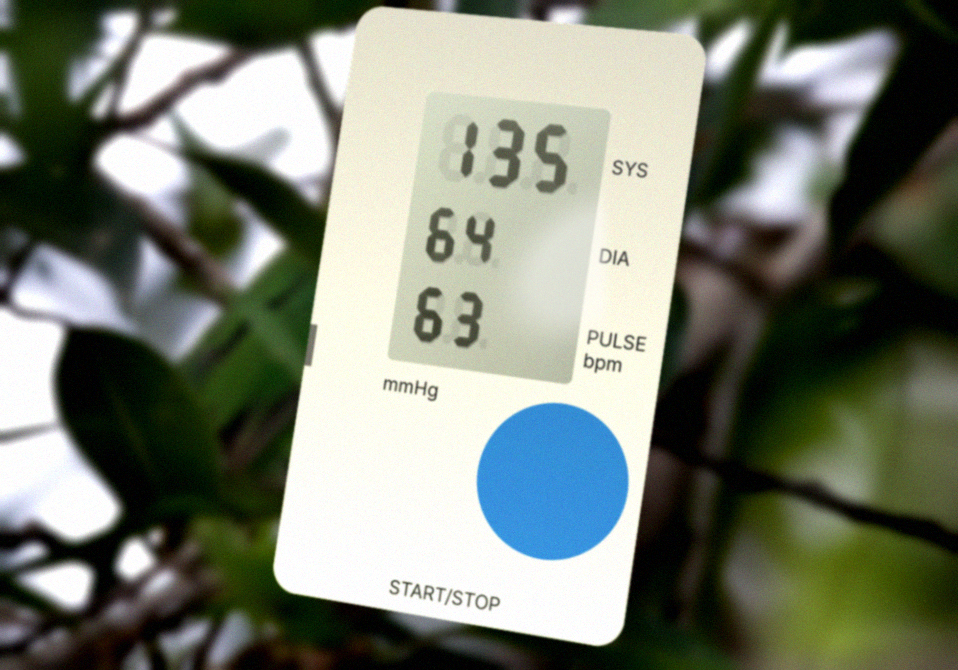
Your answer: 63,bpm
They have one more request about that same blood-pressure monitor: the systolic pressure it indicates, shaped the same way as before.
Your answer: 135,mmHg
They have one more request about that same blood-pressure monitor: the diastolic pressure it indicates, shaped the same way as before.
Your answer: 64,mmHg
